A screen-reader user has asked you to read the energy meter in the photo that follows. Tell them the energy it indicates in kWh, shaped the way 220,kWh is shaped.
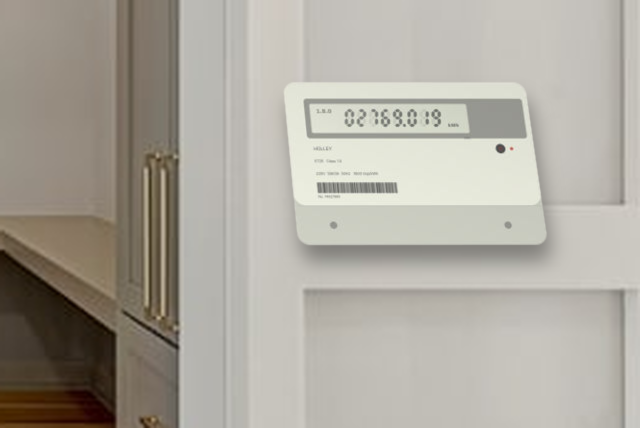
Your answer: 2769.019,kWh
